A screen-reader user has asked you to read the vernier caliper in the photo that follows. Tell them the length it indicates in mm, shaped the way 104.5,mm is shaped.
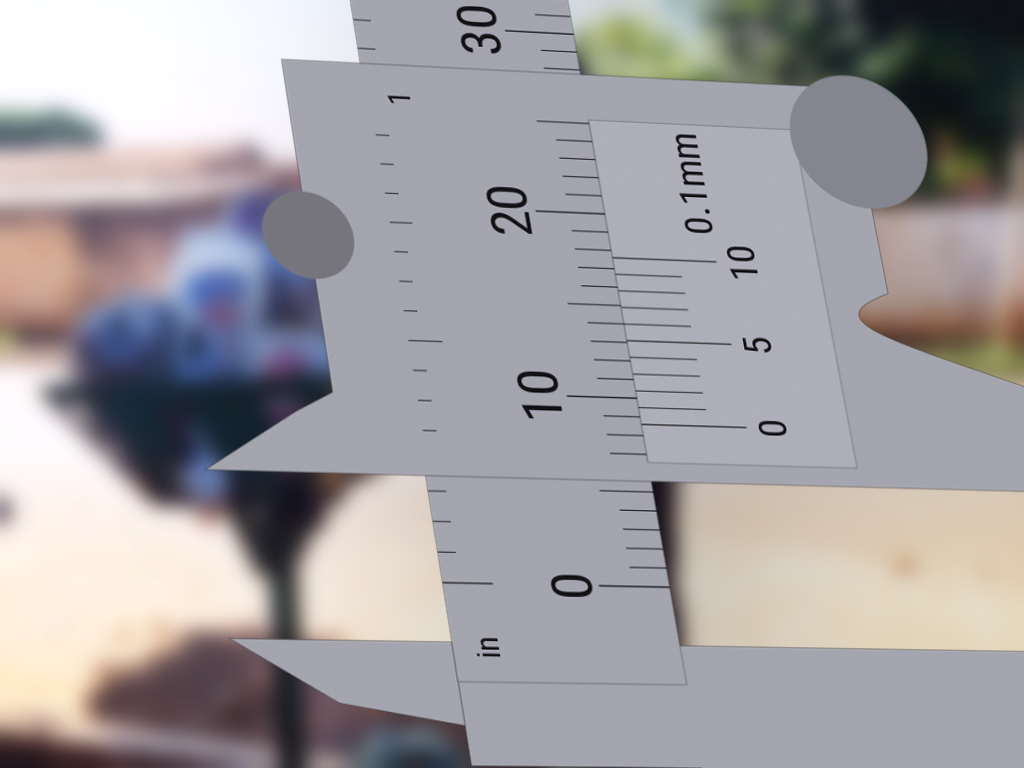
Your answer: 8.6,mm
